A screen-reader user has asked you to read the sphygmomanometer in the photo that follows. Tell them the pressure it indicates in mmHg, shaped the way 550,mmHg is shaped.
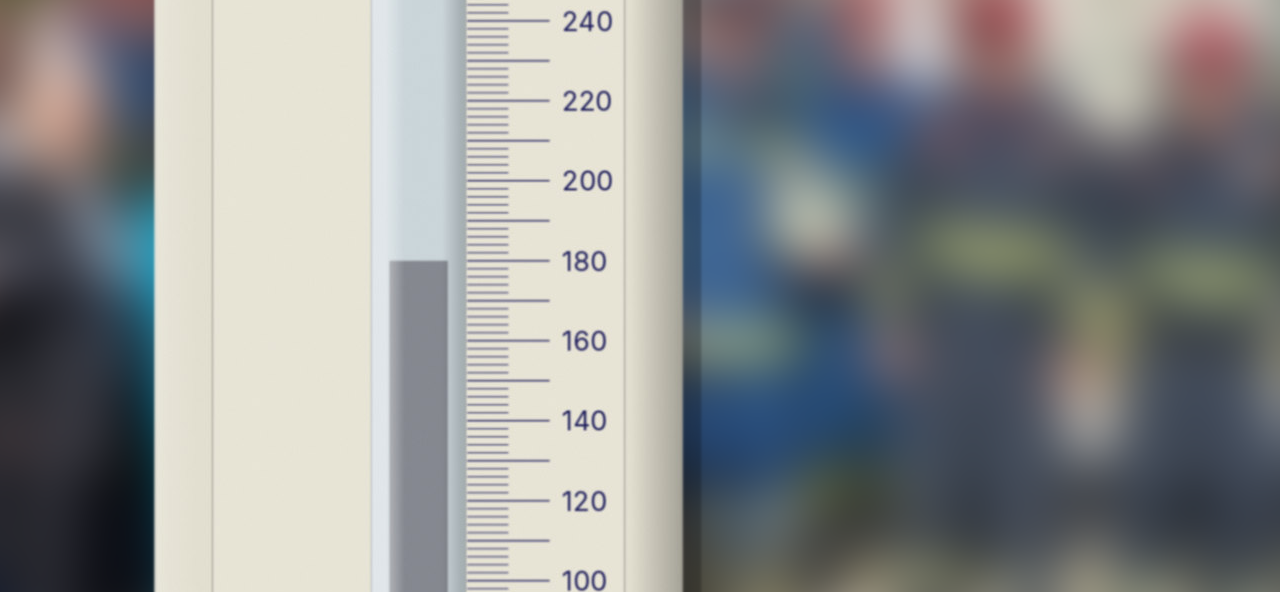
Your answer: 180,mmHg
